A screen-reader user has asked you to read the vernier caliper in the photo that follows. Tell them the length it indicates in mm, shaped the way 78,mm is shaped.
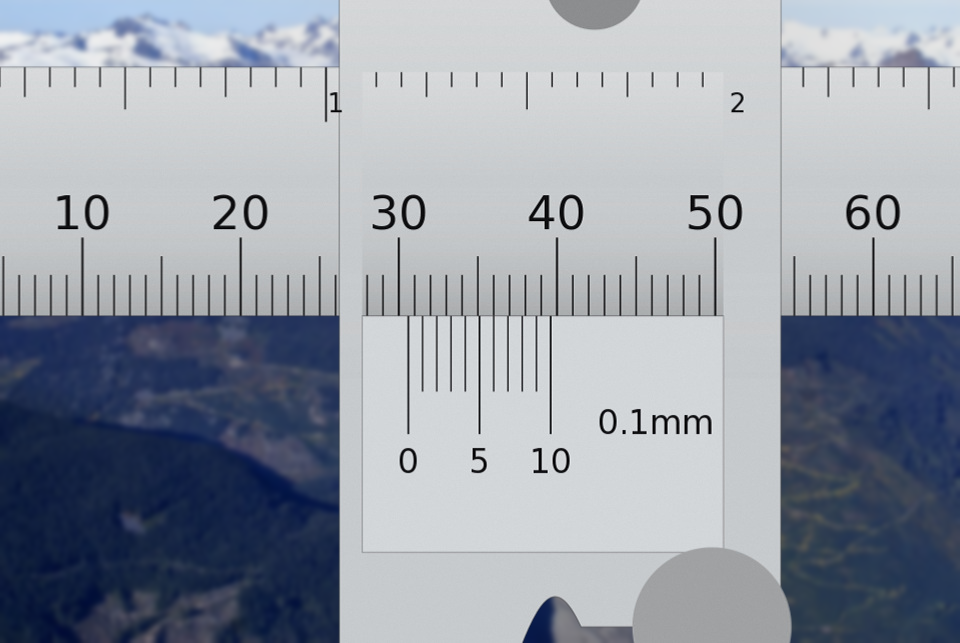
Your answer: 30.6,mm
